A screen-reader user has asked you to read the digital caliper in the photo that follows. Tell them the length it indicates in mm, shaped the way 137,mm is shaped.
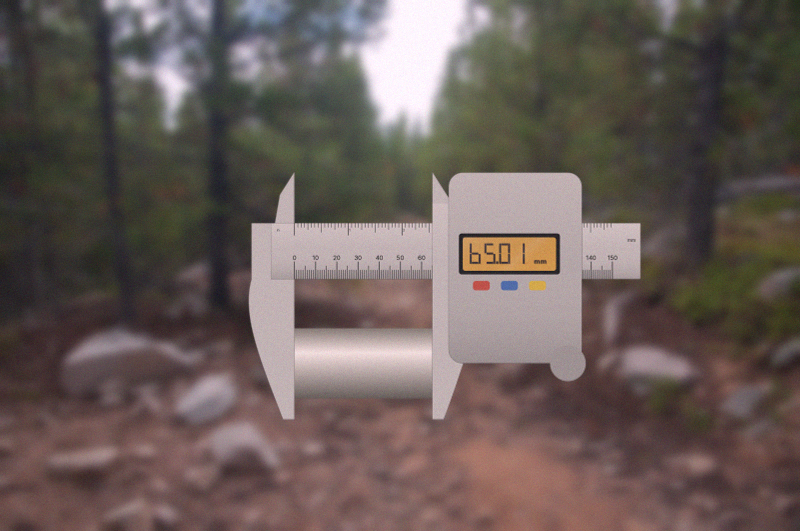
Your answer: 65.01,mm
